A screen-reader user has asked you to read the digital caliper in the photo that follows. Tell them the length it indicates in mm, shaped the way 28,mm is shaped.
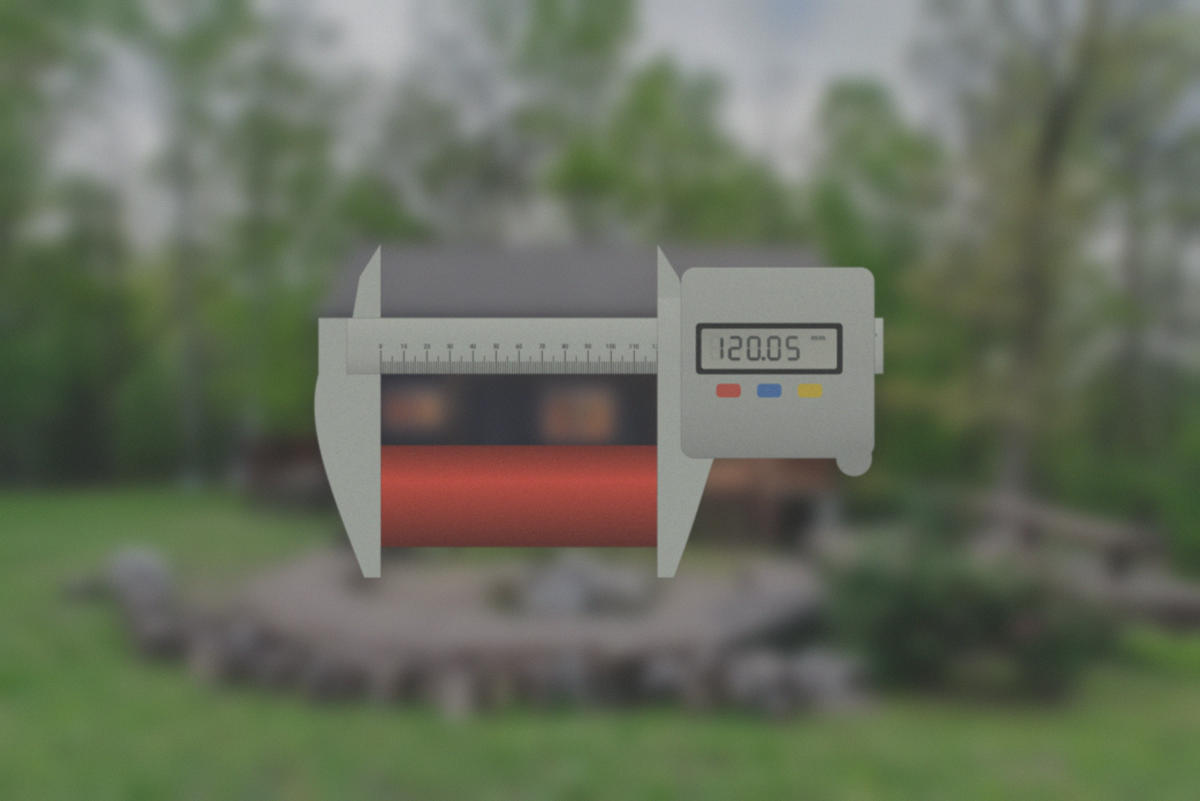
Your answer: 120.05,mm
